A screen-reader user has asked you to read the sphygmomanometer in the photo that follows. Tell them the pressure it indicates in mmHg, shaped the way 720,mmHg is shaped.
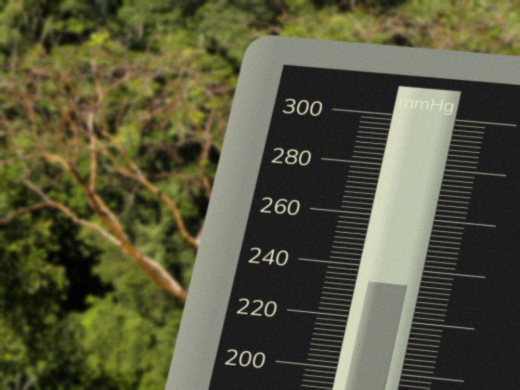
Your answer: 234,mmHg
